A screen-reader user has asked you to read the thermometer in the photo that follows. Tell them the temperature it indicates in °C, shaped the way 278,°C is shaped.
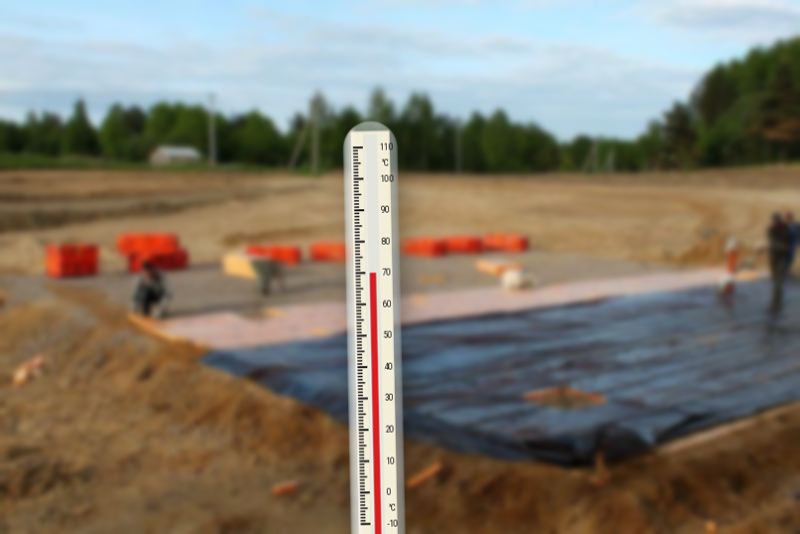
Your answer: 70,°C
